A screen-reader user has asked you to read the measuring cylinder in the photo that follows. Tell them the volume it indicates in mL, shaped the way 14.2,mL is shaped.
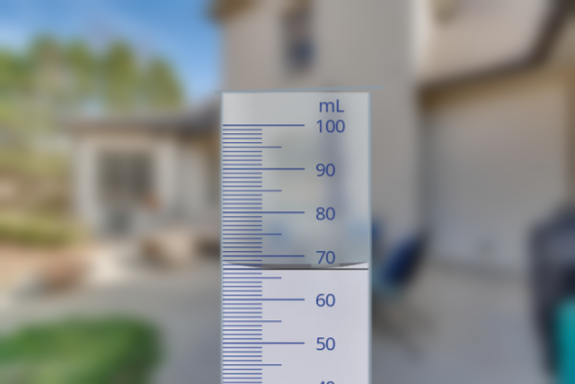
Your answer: 67,mL
